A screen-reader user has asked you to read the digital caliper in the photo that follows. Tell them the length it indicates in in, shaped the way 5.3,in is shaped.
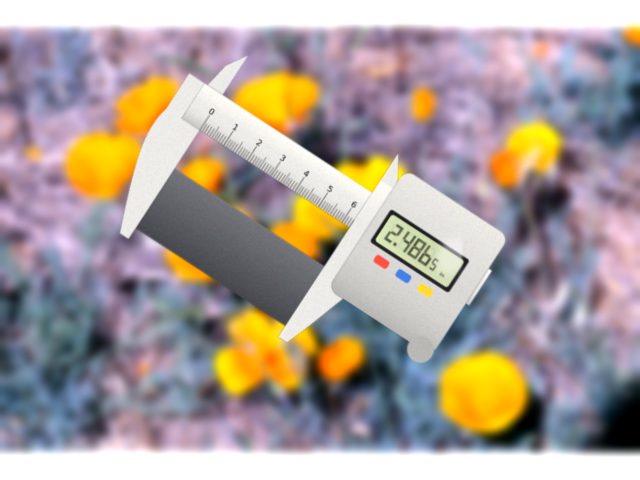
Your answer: 2.4865,in
